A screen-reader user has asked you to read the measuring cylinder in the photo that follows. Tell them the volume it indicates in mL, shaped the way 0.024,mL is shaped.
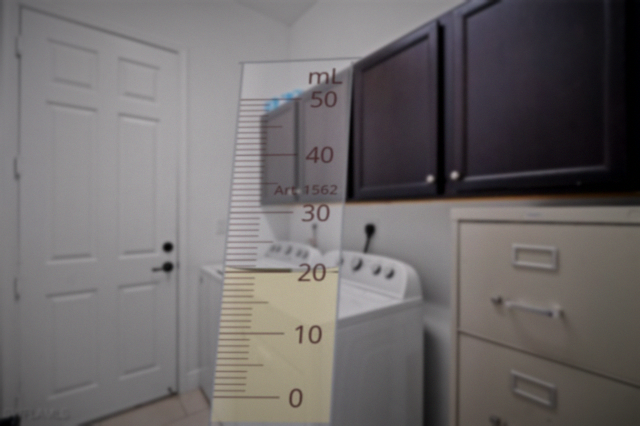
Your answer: 20,mL
